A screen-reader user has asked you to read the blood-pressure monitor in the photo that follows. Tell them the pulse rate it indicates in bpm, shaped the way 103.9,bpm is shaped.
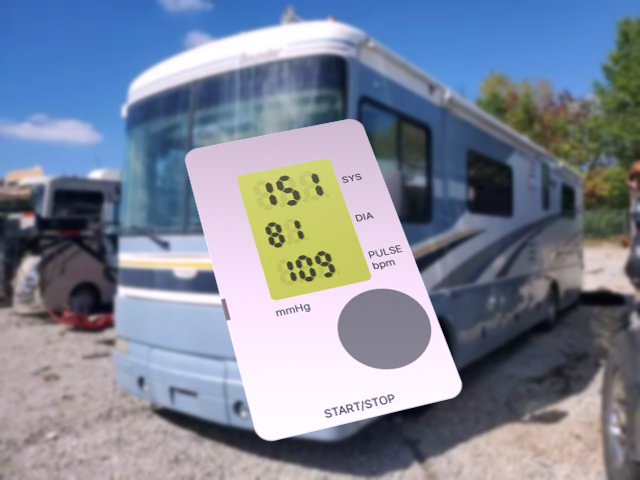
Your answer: 109,bpm
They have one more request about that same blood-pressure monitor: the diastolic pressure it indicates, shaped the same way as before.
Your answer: 81,mmHg
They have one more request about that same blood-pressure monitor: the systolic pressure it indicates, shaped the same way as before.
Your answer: 151,mmHg
